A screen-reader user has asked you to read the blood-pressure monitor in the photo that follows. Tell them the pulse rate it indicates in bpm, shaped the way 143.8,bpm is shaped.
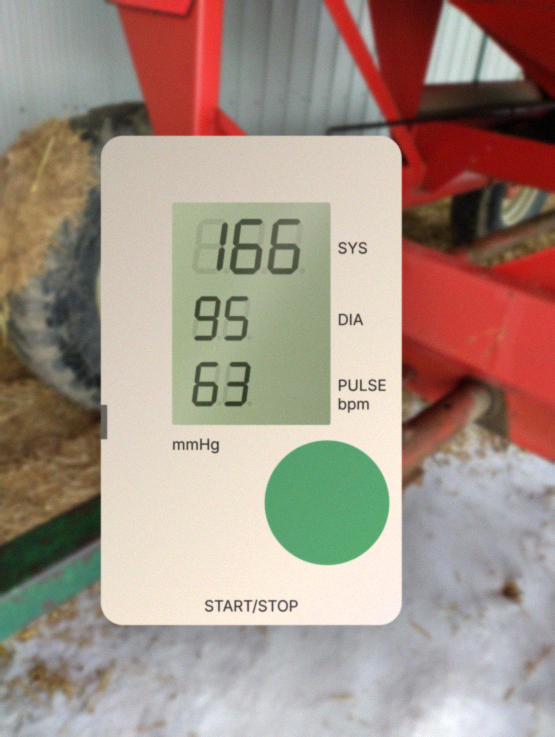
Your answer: 63,bpm
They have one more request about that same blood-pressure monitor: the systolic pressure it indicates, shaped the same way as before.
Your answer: 166,mmHg
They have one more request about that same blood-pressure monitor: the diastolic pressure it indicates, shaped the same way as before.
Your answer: 95,mmHg
